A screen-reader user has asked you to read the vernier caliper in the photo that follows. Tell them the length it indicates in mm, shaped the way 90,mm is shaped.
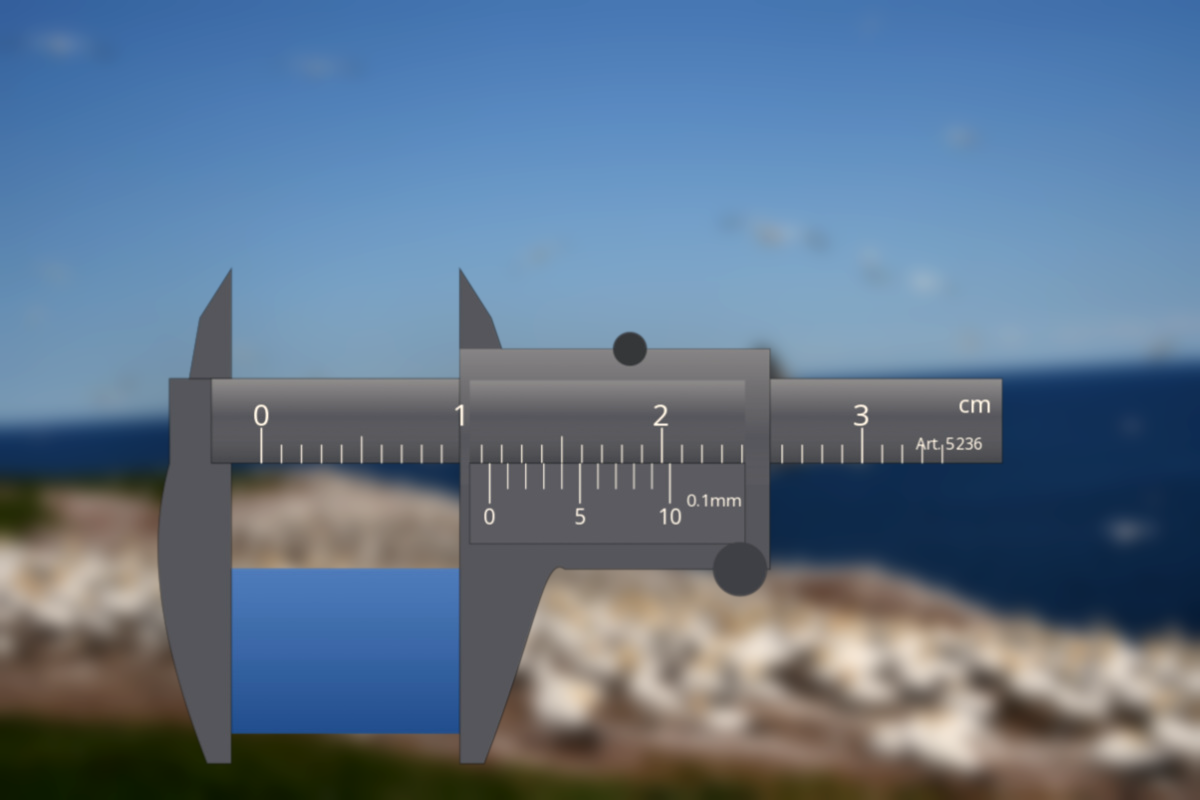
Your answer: 11.4,mm
